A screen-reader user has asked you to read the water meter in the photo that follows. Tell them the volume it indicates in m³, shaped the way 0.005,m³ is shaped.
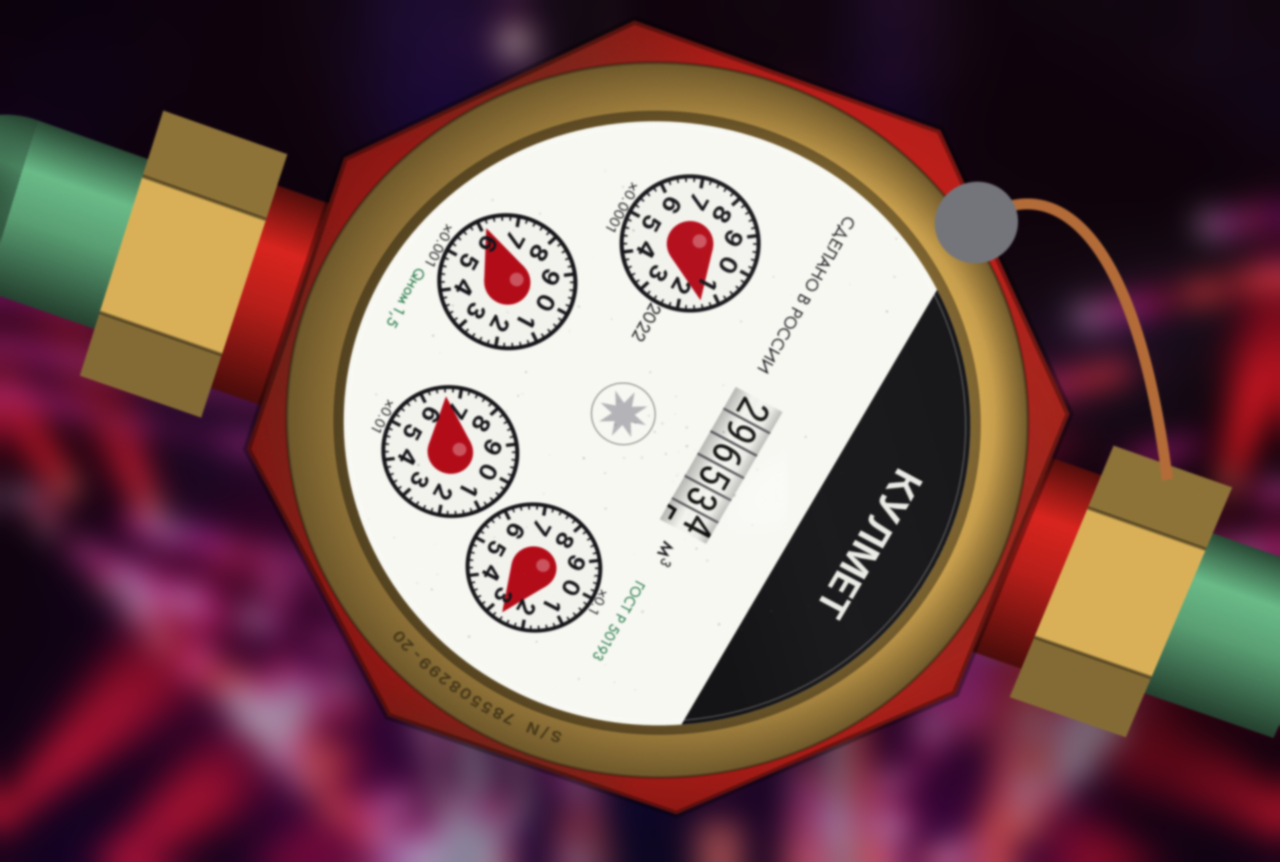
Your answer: 296534.2661,m³
